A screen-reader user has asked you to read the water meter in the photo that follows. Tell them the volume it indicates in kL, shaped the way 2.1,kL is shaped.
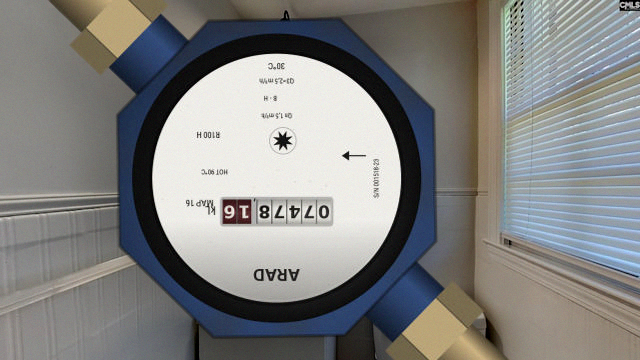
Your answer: 7478.16,kL
